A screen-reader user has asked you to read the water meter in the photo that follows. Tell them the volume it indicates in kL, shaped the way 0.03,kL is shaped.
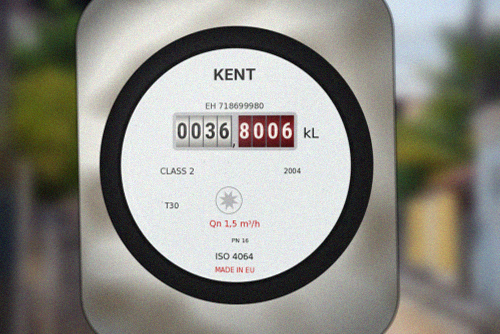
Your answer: 36.8006,kL
